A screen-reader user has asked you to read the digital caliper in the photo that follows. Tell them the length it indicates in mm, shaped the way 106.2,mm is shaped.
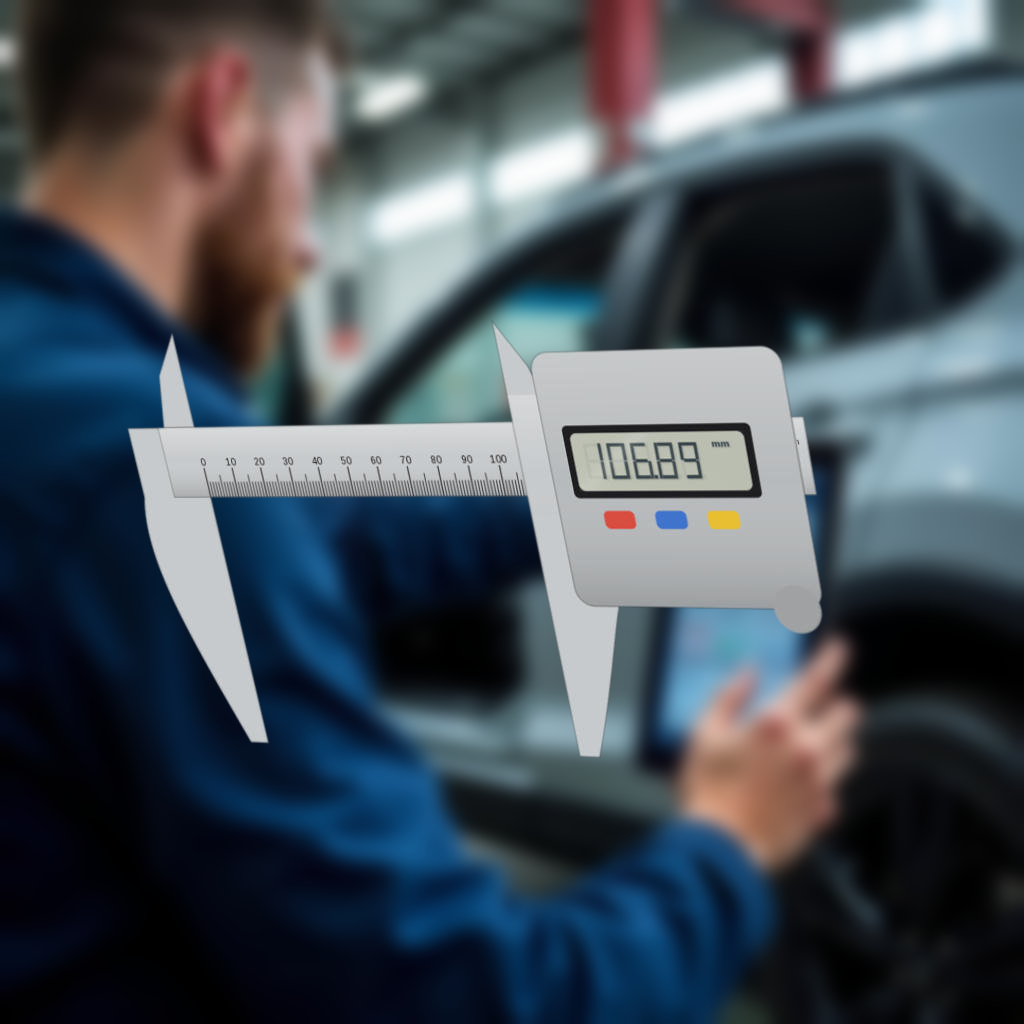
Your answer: 106.89,mm
